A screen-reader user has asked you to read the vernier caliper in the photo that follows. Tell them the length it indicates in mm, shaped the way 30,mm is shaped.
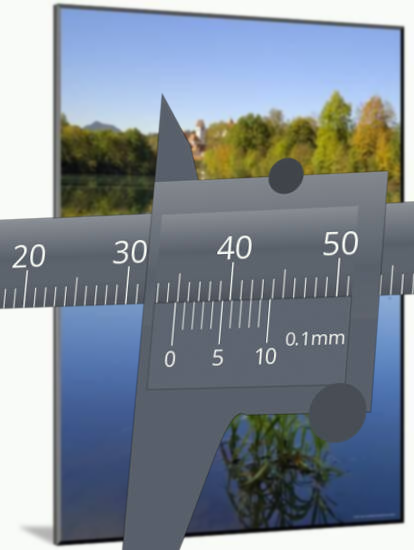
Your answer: 34.8,mm
